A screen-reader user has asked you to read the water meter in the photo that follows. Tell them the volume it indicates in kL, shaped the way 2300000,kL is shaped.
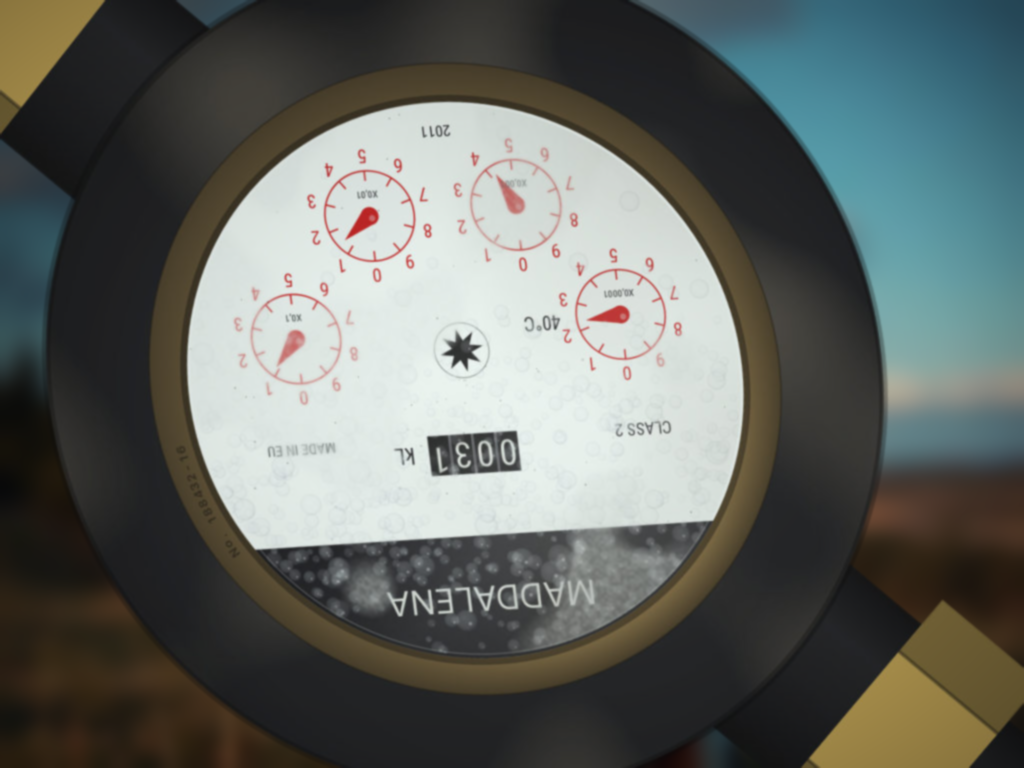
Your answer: 31.1142,kL
